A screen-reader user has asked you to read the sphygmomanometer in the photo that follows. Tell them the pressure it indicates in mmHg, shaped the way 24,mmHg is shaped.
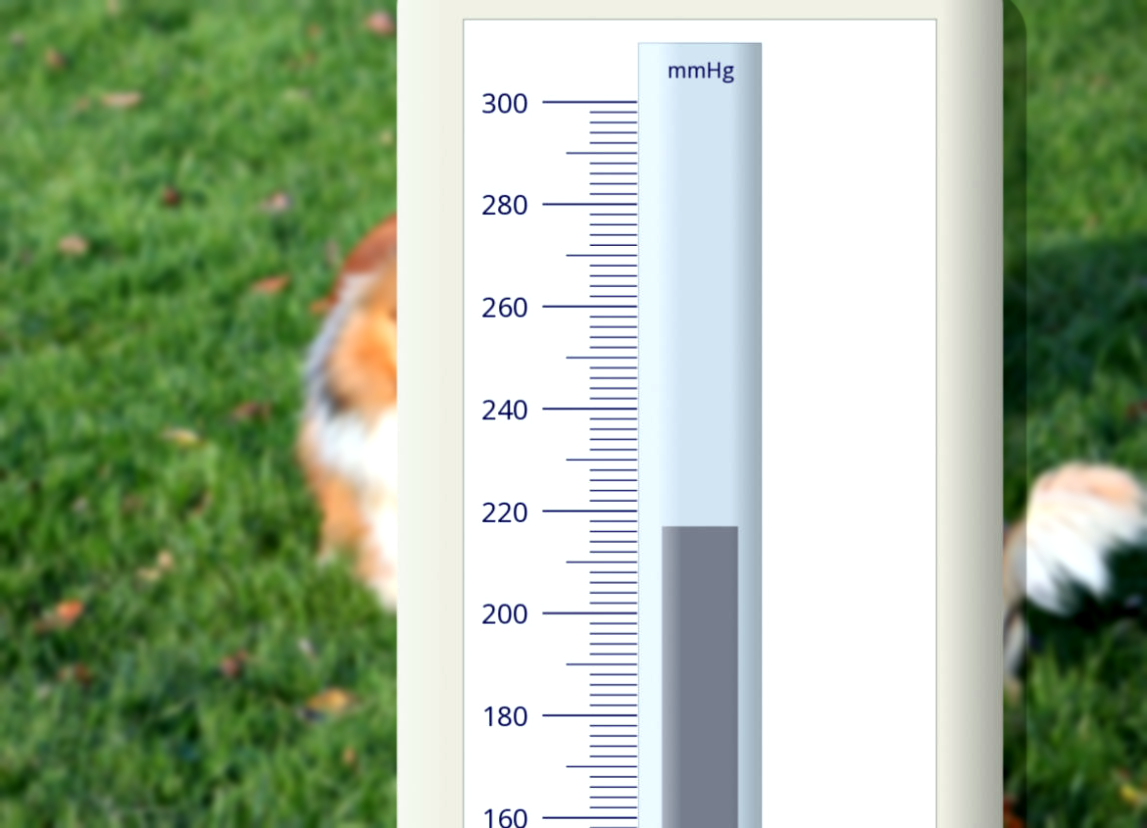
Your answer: 217,mmHg
